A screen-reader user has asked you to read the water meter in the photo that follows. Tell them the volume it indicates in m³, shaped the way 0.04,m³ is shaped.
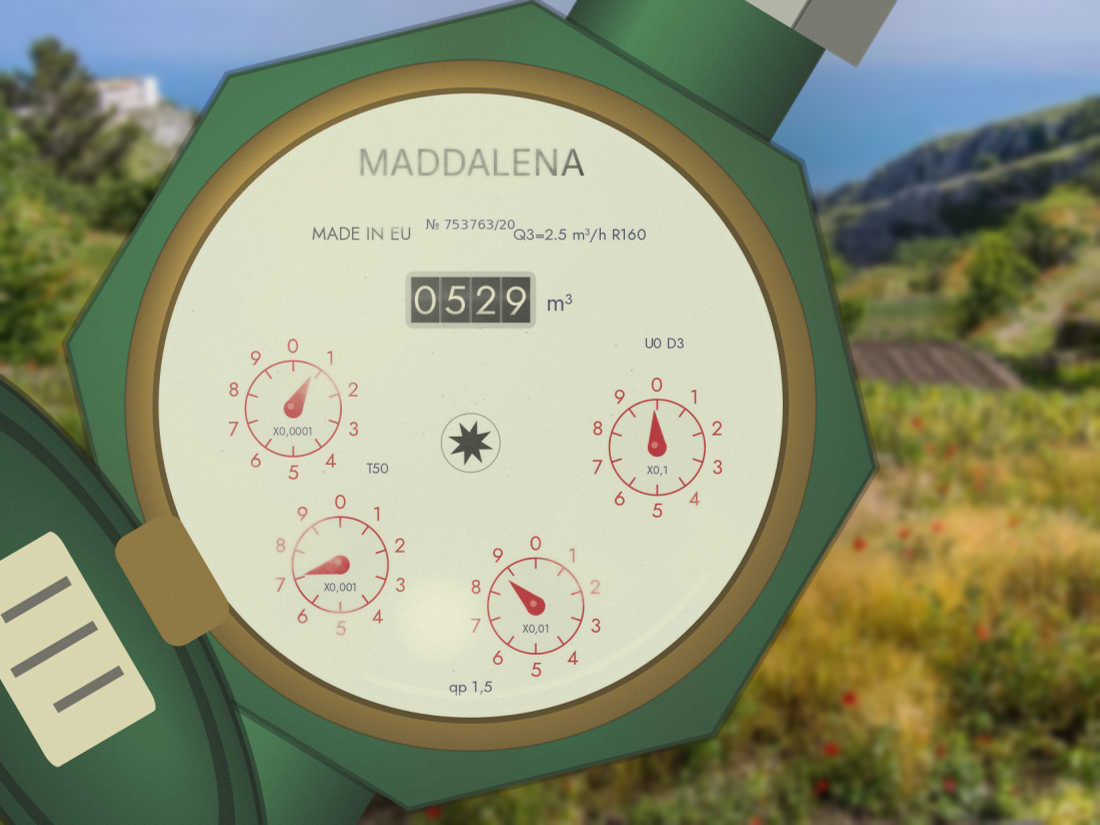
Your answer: 528.9870,m³
